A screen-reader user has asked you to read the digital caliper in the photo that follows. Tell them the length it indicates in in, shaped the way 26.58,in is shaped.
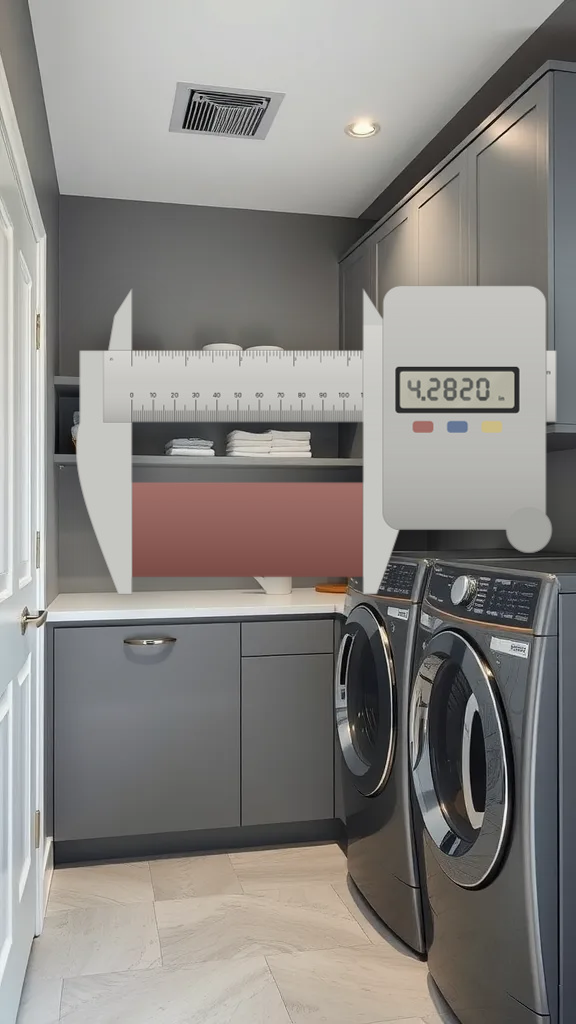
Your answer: 4.2820,in
